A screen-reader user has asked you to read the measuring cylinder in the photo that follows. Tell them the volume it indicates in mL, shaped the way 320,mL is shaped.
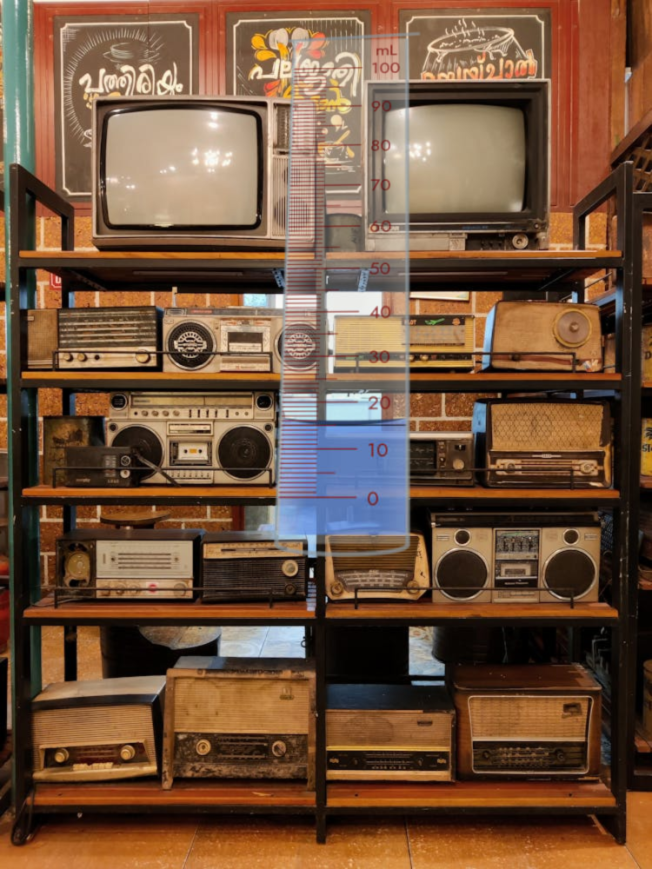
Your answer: 15,mL
